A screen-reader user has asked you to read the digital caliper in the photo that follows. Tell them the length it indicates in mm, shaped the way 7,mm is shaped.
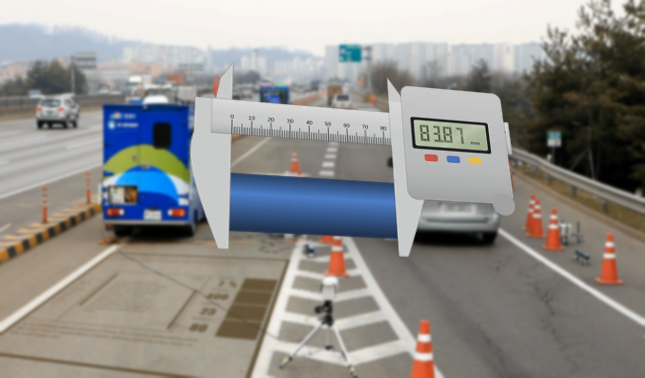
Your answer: 83.87,mm
